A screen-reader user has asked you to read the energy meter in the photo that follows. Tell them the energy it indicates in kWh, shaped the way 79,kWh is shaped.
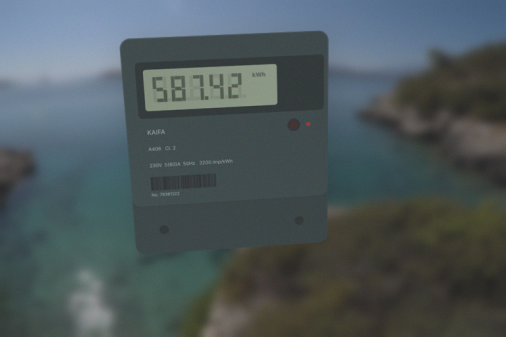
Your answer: 587.42,kWh
